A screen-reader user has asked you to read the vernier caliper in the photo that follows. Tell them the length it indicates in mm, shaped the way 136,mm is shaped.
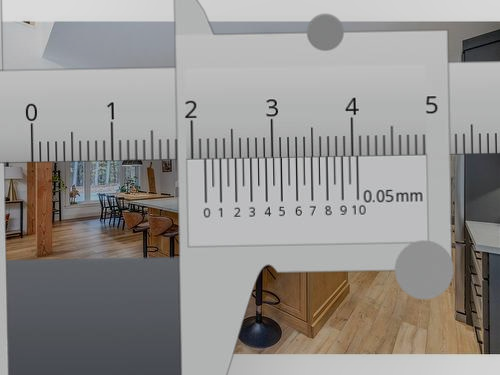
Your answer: 21.6,mm
